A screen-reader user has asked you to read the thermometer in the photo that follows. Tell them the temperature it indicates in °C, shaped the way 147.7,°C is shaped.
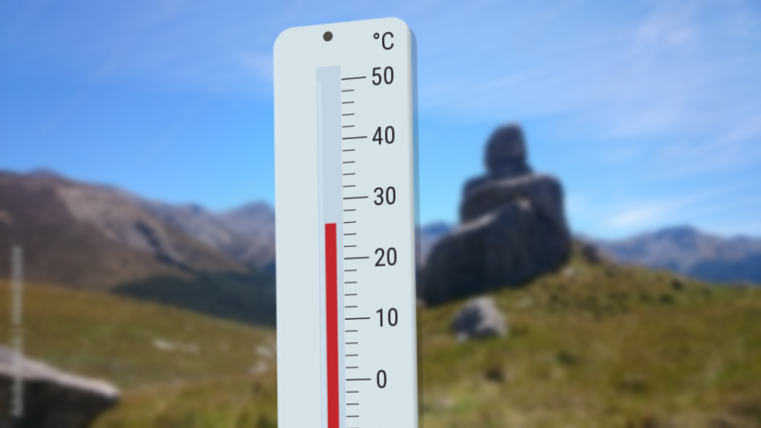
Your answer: 26,°C
